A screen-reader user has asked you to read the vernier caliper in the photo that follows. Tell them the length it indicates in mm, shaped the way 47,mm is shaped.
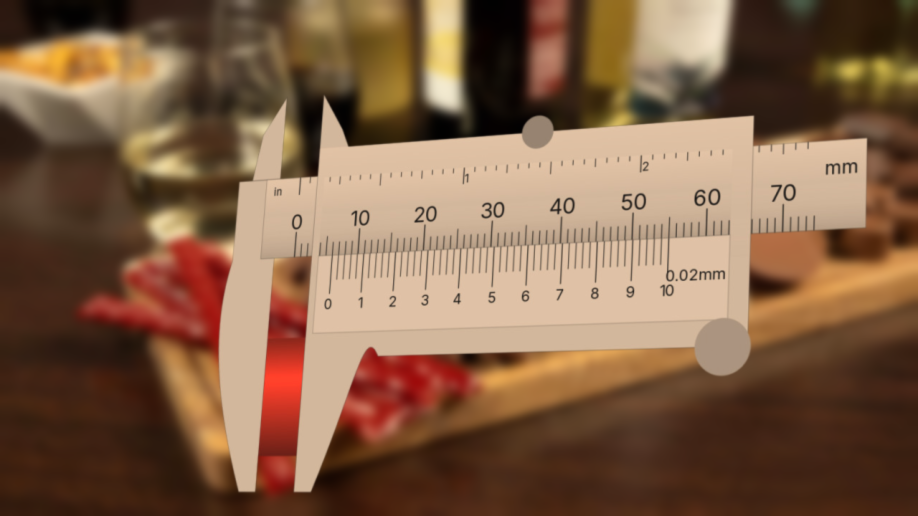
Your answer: 6.0,mm
